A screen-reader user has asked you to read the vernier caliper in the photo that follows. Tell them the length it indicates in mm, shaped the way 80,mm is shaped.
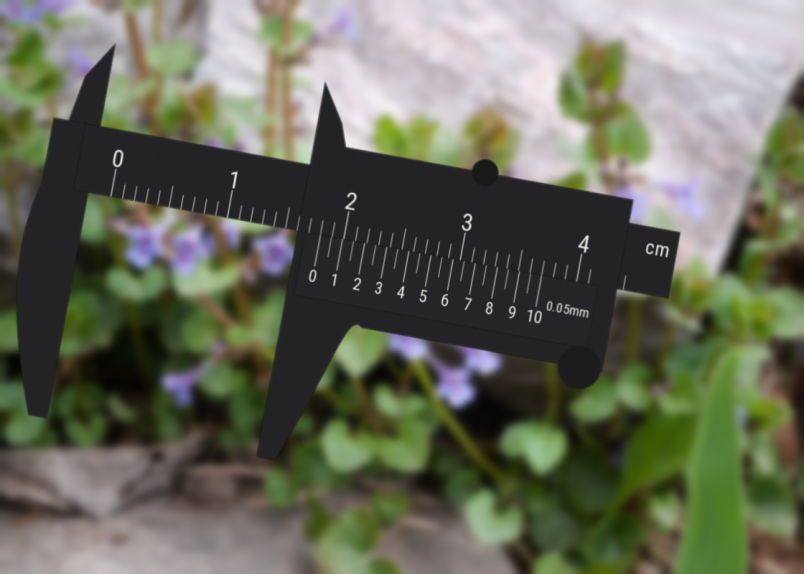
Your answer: 18.0,mm
